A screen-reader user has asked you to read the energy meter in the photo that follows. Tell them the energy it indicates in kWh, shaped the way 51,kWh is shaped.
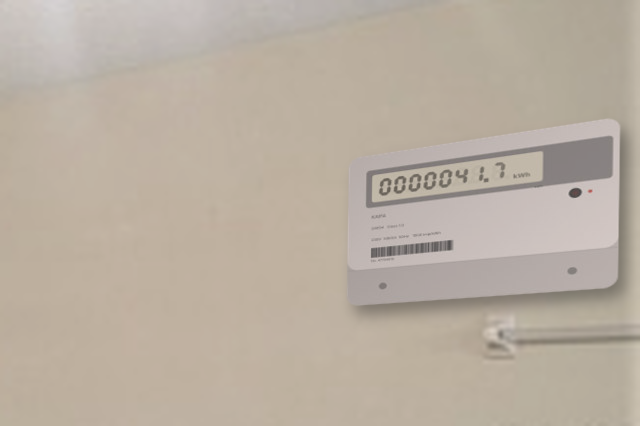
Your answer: 41.7,kWh
